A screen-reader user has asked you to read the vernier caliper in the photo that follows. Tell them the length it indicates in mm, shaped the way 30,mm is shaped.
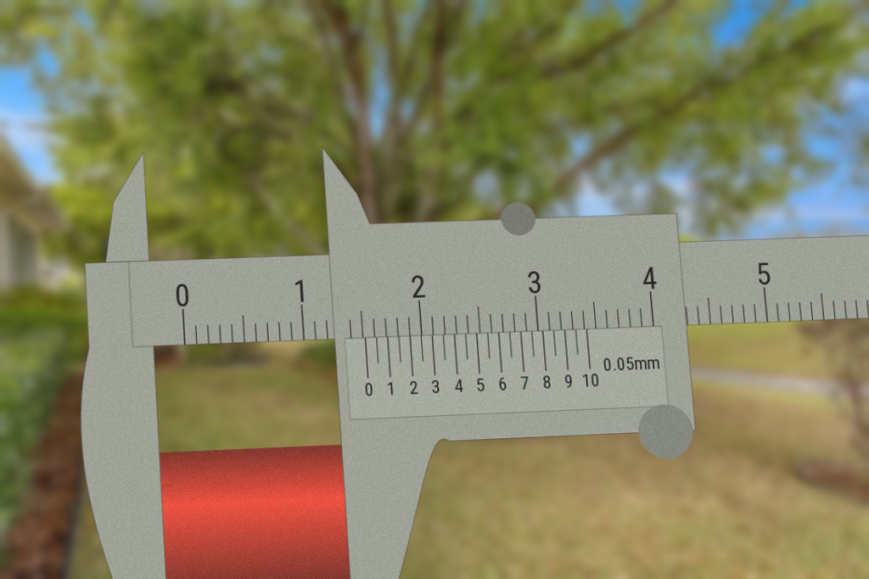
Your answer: 15.2,mm
